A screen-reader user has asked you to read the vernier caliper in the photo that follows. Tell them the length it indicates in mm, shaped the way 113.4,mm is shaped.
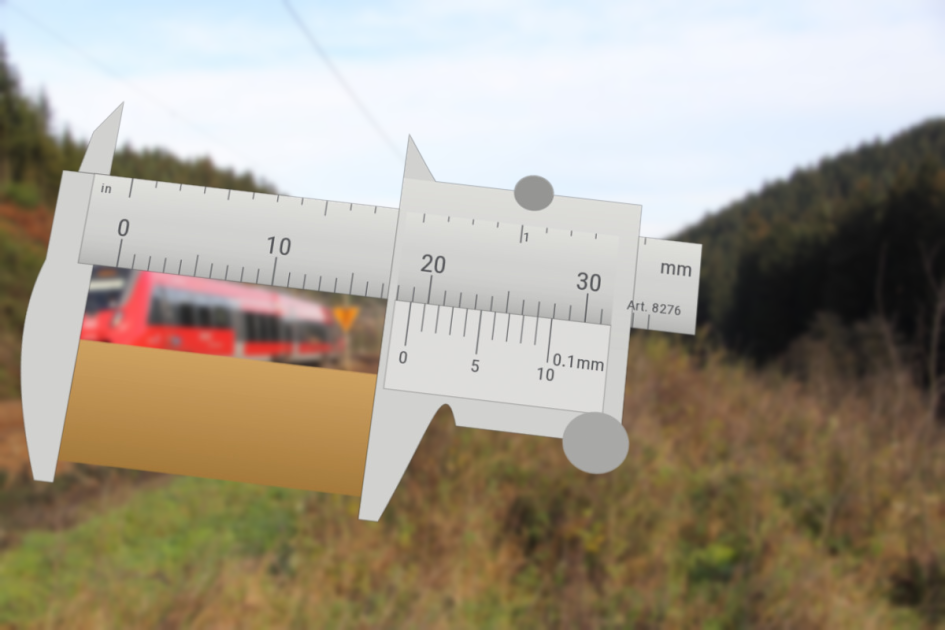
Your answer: 18.9,mm
